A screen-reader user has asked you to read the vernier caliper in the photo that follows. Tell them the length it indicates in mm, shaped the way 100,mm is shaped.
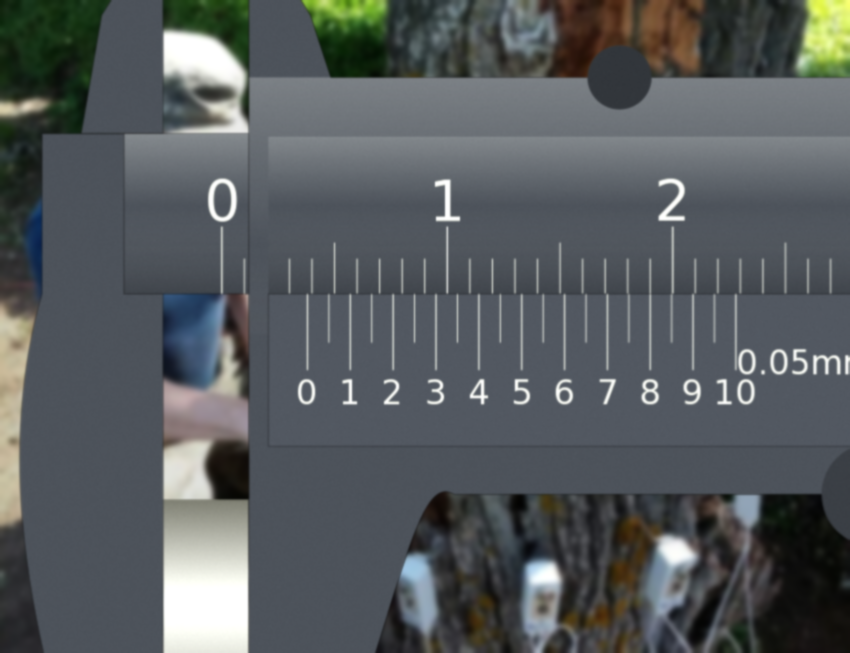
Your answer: 3.8,mm
